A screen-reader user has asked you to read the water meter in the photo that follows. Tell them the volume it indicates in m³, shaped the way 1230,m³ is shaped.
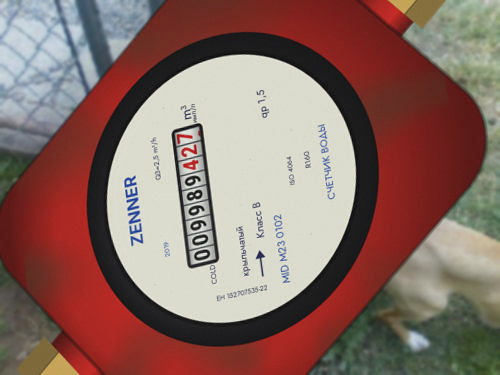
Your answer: 9989.427,m³
